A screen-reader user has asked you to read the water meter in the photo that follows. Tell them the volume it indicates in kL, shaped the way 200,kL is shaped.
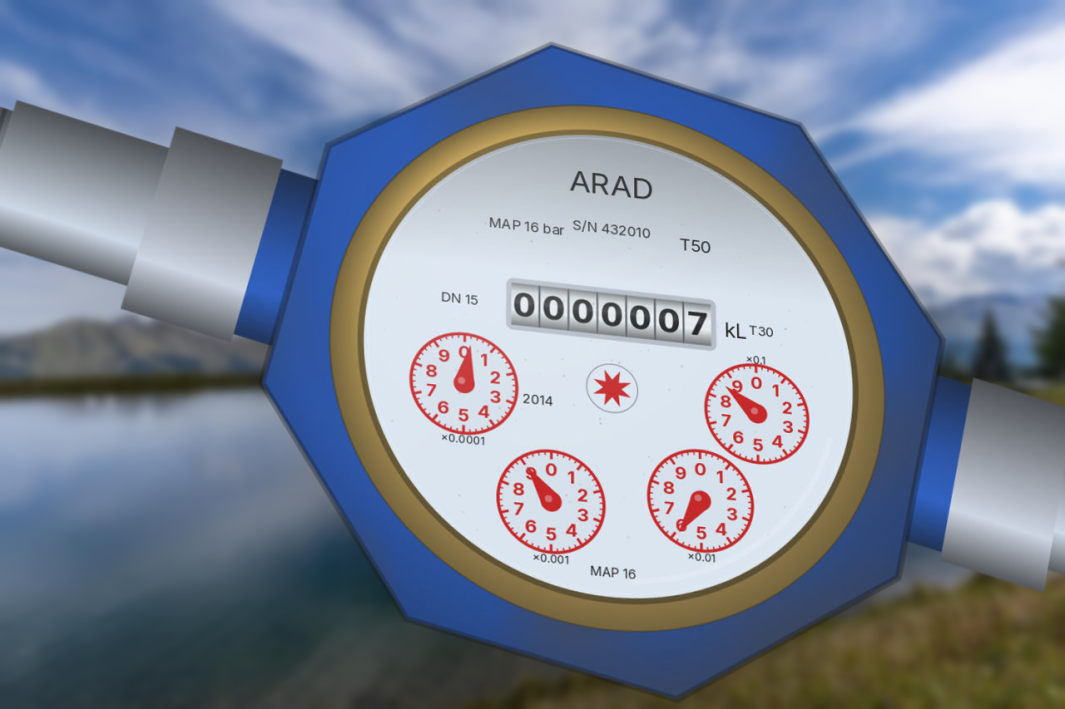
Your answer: 7.8590,kL
